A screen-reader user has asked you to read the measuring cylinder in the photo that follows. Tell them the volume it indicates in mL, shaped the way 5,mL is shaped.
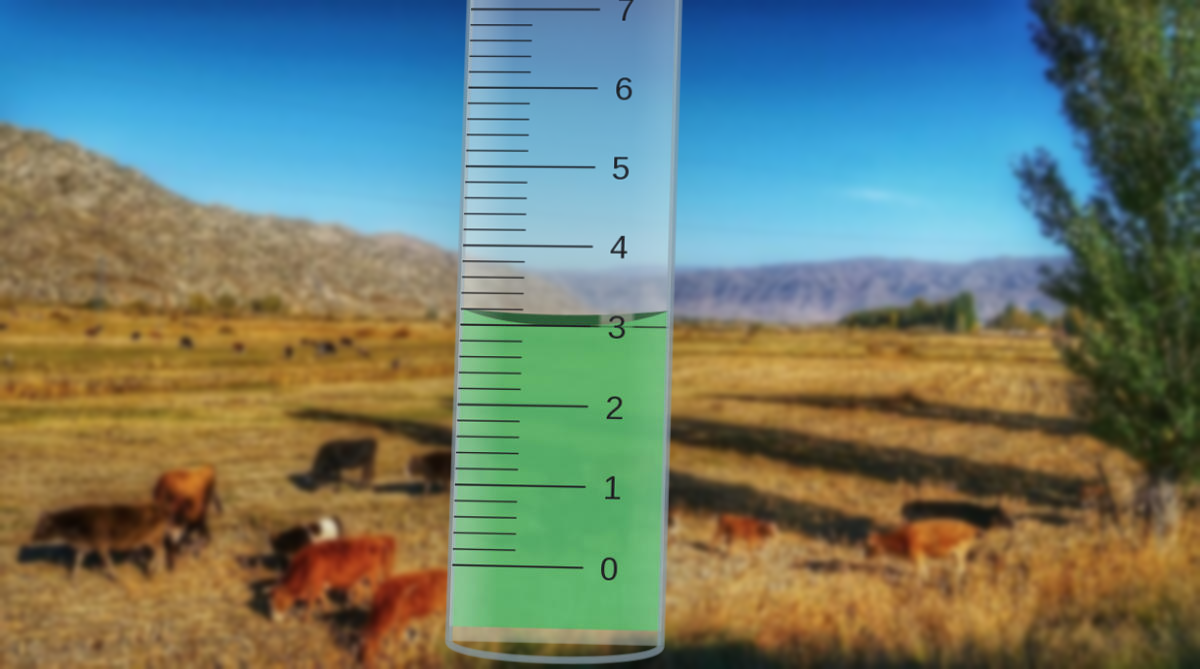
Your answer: 3,mL
